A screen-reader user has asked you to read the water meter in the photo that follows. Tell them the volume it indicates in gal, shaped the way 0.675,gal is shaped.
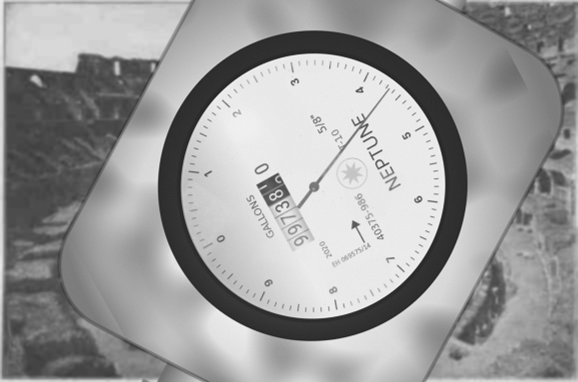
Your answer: 9973814.3,gal
